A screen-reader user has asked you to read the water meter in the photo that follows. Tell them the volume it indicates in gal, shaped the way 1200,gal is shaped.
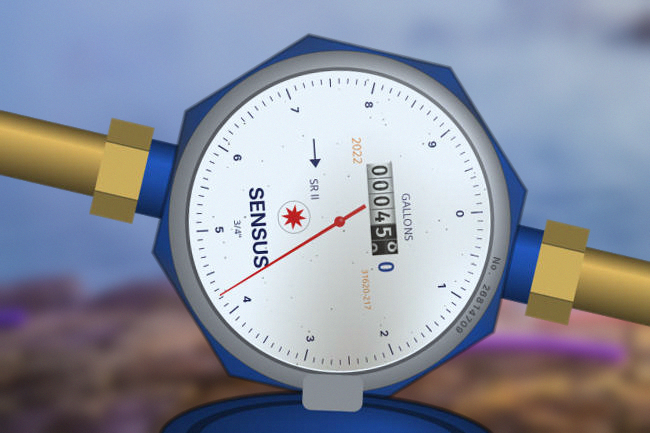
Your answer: 4584.2,gal
